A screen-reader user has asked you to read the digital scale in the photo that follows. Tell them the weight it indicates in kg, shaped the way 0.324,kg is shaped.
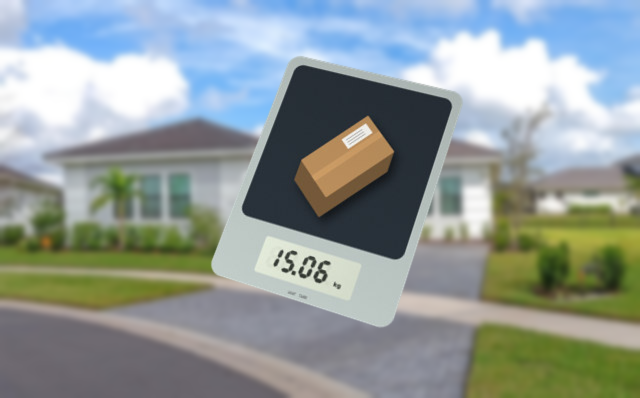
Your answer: 15.06,kg
